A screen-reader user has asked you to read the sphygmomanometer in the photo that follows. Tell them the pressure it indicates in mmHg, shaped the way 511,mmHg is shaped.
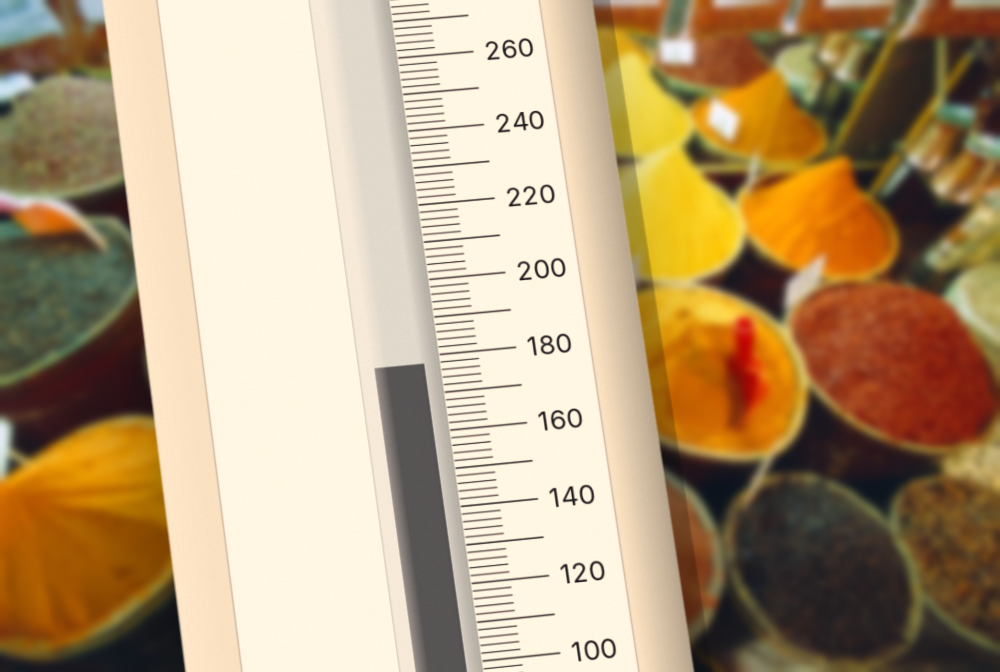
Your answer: 178,mmHg
